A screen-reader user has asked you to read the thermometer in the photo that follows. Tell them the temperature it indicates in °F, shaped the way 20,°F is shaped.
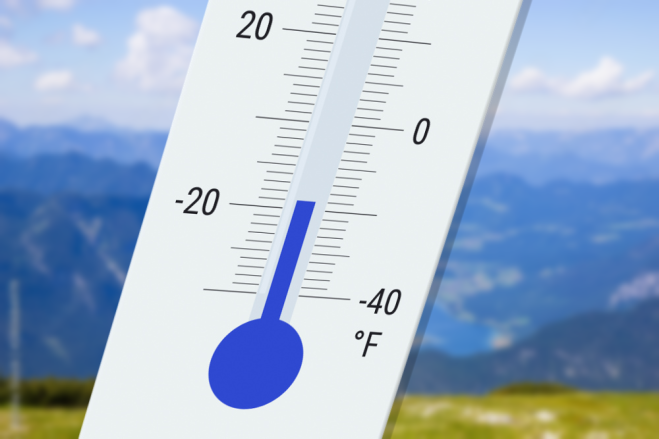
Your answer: -18,°F
